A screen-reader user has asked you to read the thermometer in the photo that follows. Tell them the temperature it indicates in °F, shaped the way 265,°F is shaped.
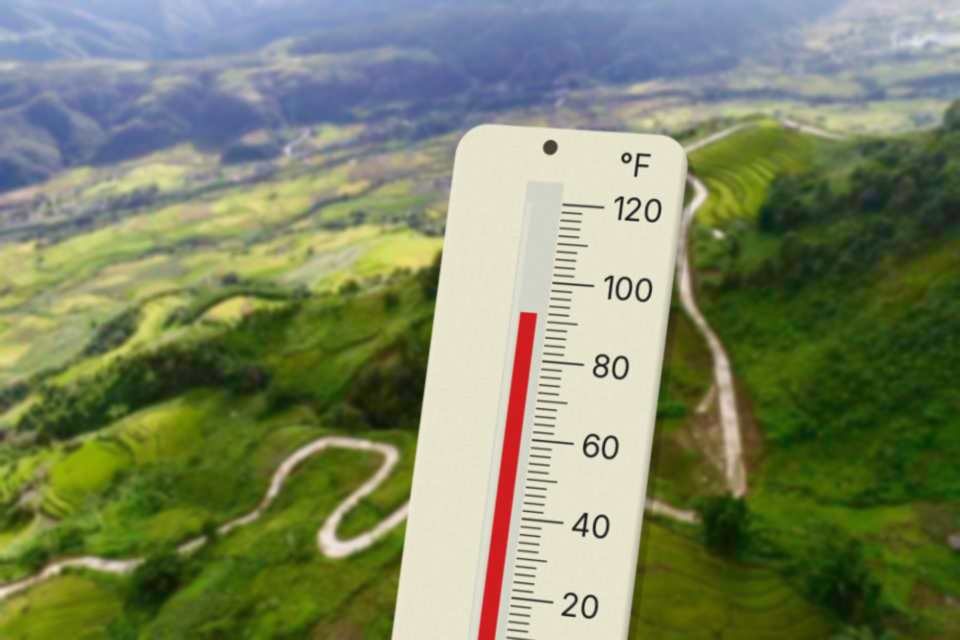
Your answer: 92,°F
